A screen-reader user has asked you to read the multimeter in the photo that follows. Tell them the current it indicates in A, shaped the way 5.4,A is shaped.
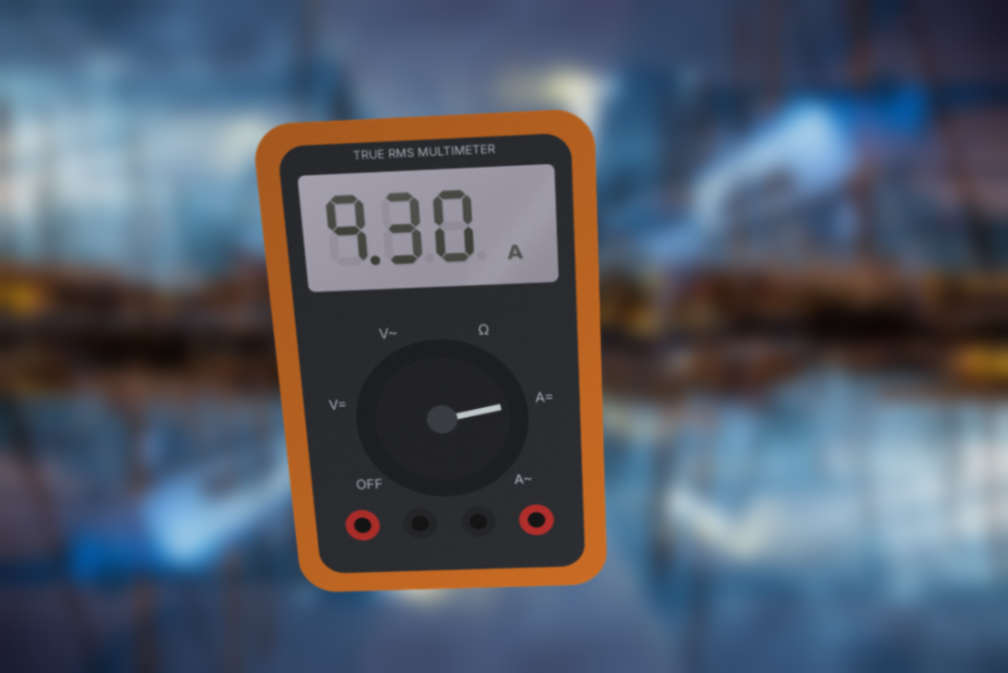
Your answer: 9.30,A
